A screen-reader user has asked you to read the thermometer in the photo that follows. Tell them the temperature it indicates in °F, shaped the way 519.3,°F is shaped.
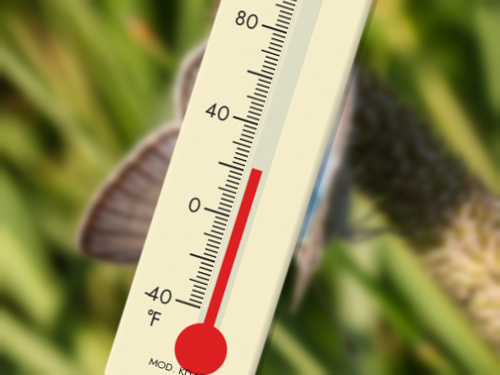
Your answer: 22,°F
